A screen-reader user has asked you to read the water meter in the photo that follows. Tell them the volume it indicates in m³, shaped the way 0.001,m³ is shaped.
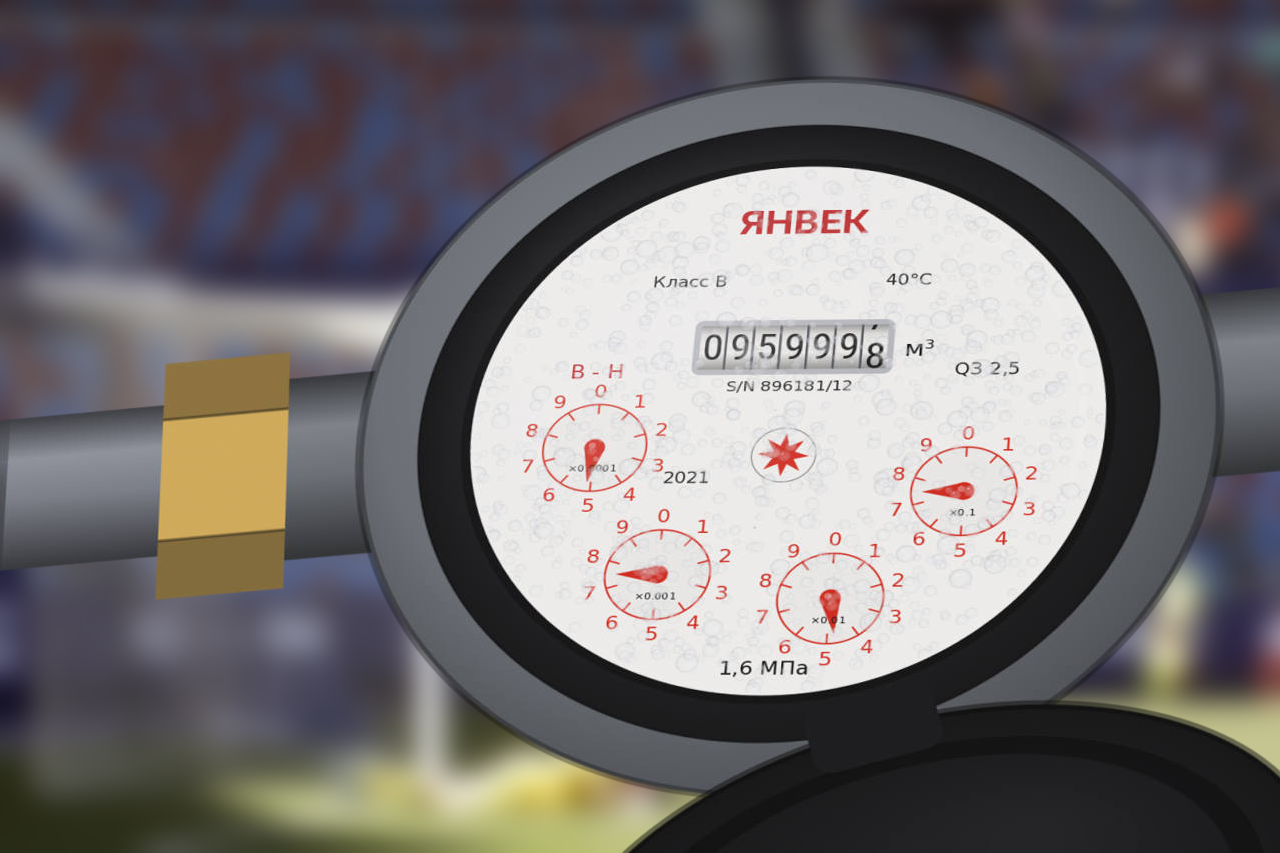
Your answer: 959997.7475,m³
